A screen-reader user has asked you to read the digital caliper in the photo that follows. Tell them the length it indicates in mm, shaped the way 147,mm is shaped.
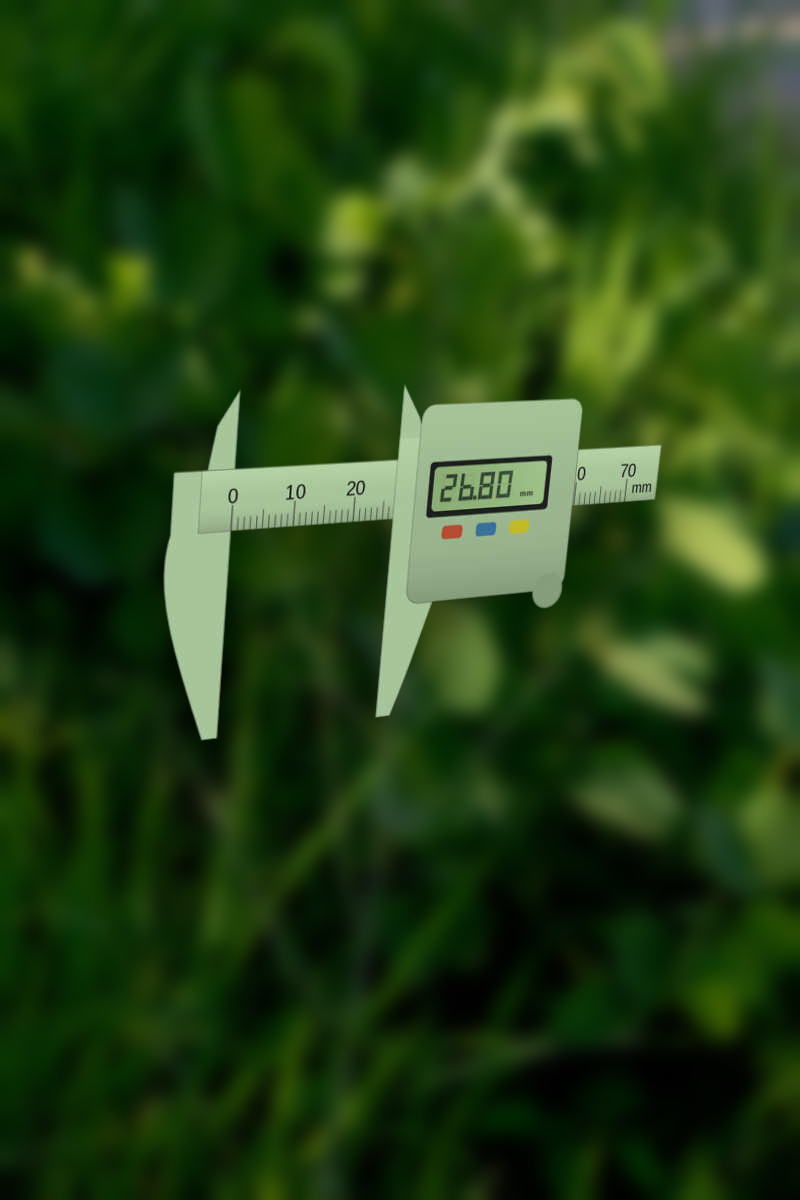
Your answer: 26.80,mm
